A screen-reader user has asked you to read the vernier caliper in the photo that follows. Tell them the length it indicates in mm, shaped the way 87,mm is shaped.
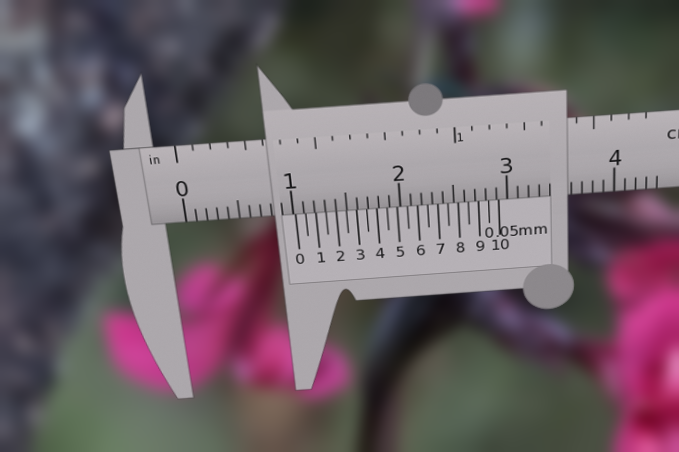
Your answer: 10.2,mm
